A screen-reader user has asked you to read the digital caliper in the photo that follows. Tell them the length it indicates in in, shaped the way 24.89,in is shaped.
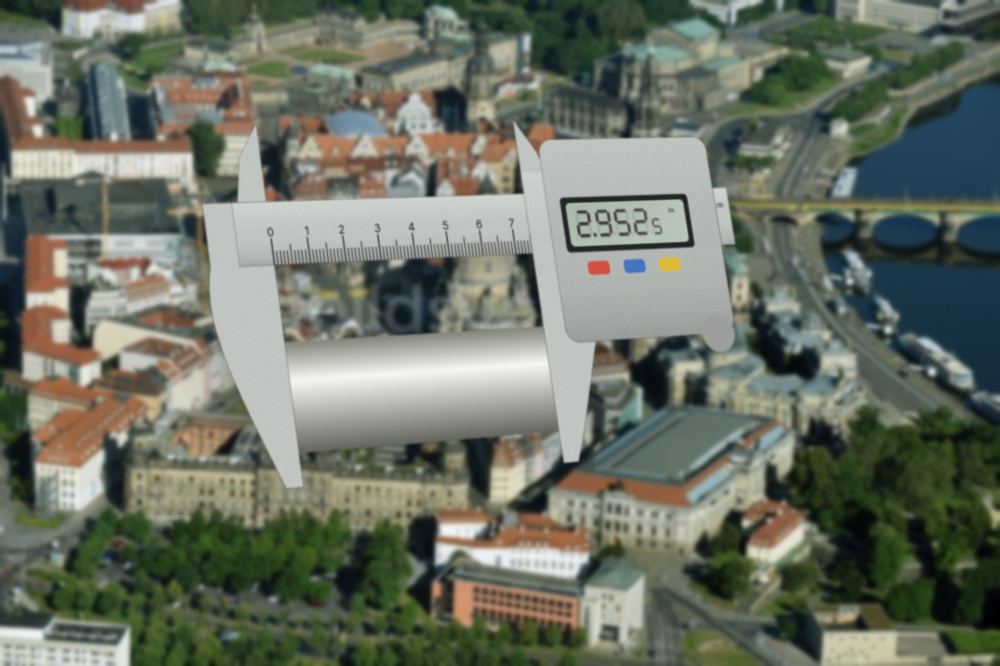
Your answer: 2.9525,in
